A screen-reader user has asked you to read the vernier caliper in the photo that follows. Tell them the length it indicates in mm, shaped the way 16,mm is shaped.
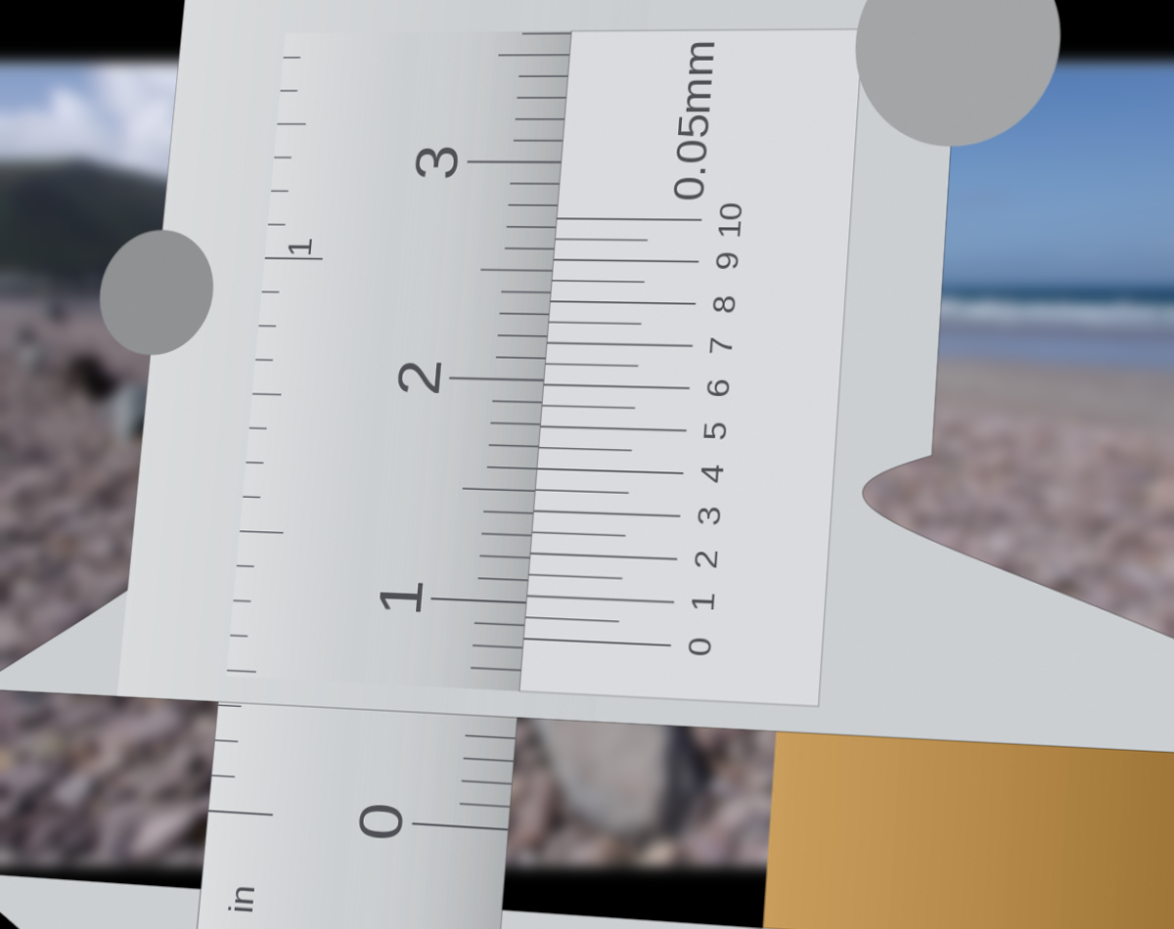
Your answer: 8.4,mm
